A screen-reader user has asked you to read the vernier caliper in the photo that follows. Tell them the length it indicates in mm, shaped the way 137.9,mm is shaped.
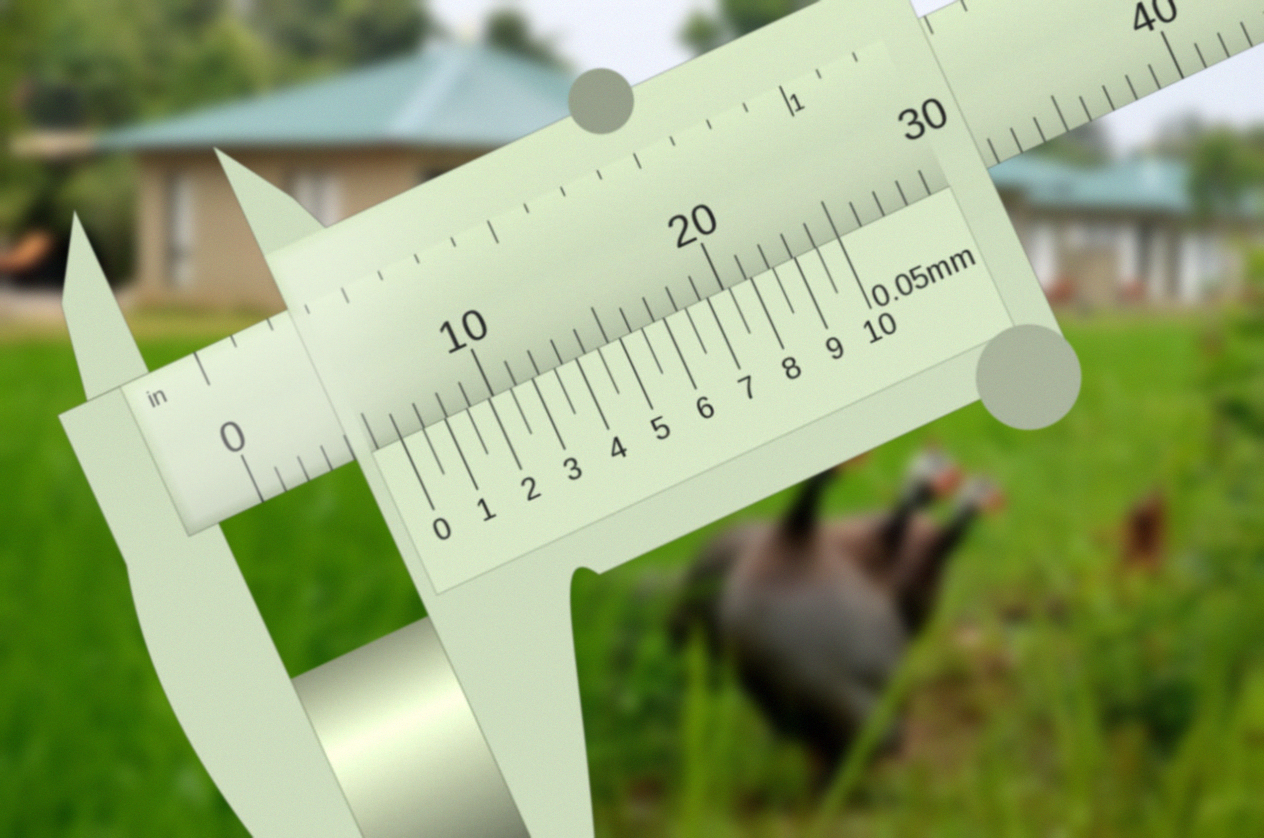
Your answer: 6.0,mm
